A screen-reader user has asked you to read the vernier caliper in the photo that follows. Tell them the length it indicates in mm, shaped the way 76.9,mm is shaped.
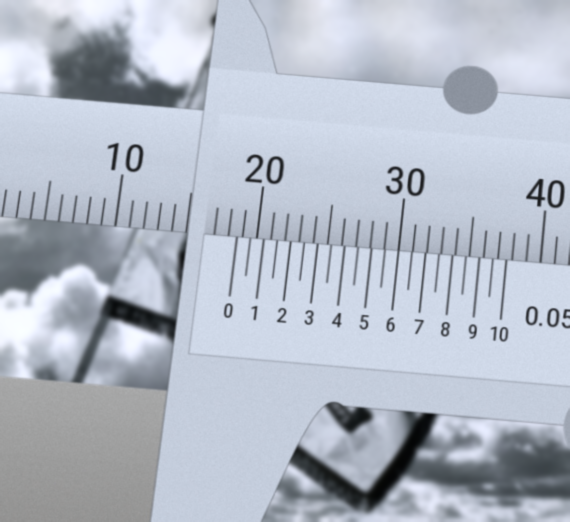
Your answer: 18.6,mm
